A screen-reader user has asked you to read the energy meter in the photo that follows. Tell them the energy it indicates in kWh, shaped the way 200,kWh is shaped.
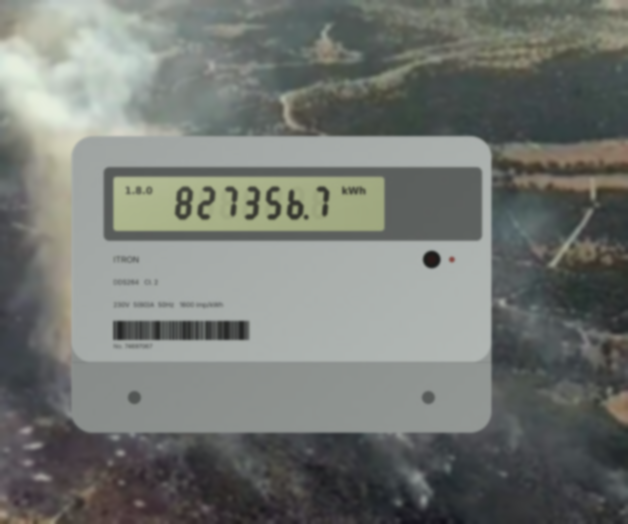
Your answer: 827356.7,kWh
